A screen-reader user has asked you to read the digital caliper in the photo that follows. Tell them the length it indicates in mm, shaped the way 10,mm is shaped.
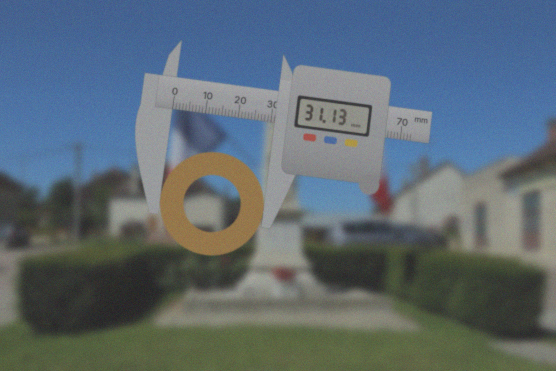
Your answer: 31.13,mm
